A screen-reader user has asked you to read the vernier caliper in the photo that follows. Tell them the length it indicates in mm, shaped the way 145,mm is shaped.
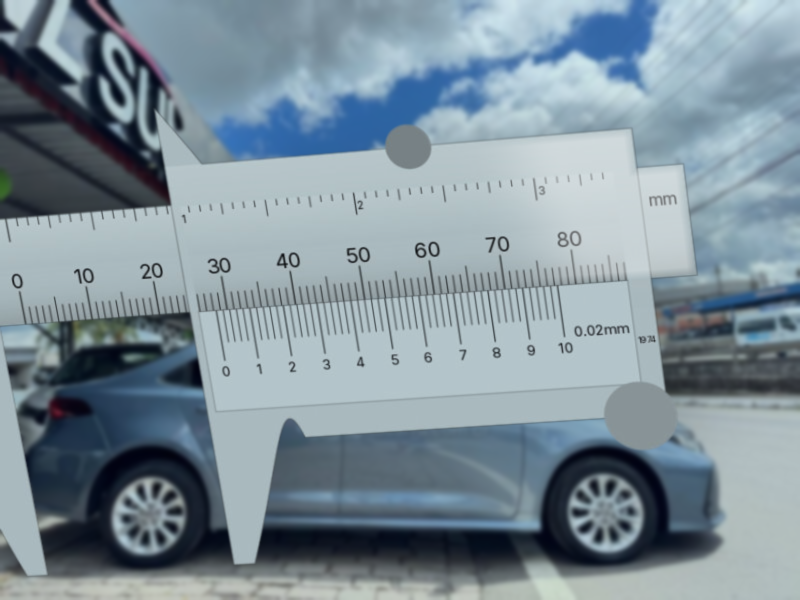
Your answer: 28.4,mm
